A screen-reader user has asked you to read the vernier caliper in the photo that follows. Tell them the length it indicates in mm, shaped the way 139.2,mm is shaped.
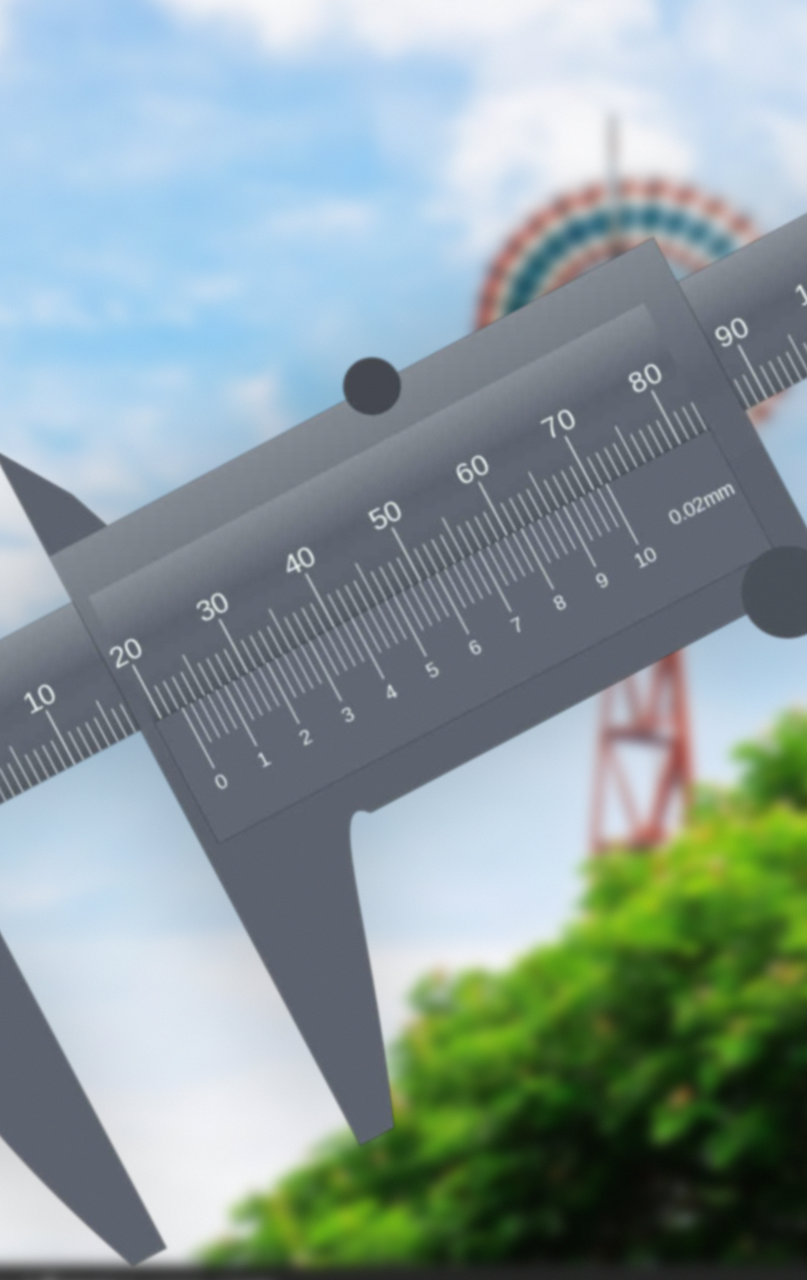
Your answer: 22.4,mm
